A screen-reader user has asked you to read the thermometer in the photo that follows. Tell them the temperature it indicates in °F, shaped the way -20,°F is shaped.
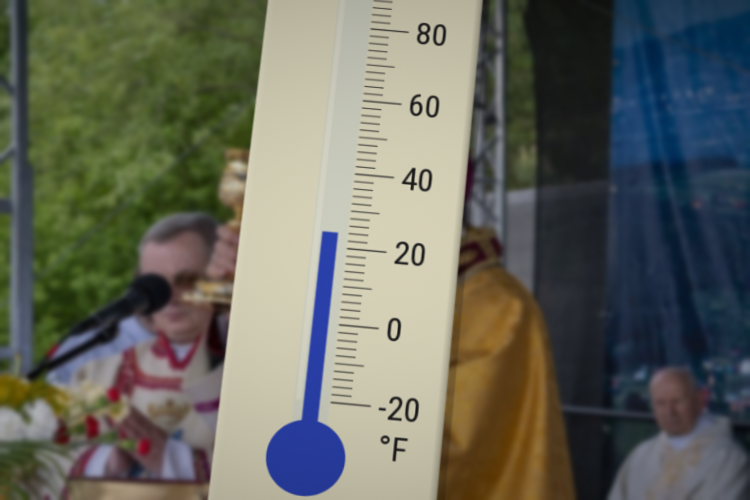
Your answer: 24,°F
